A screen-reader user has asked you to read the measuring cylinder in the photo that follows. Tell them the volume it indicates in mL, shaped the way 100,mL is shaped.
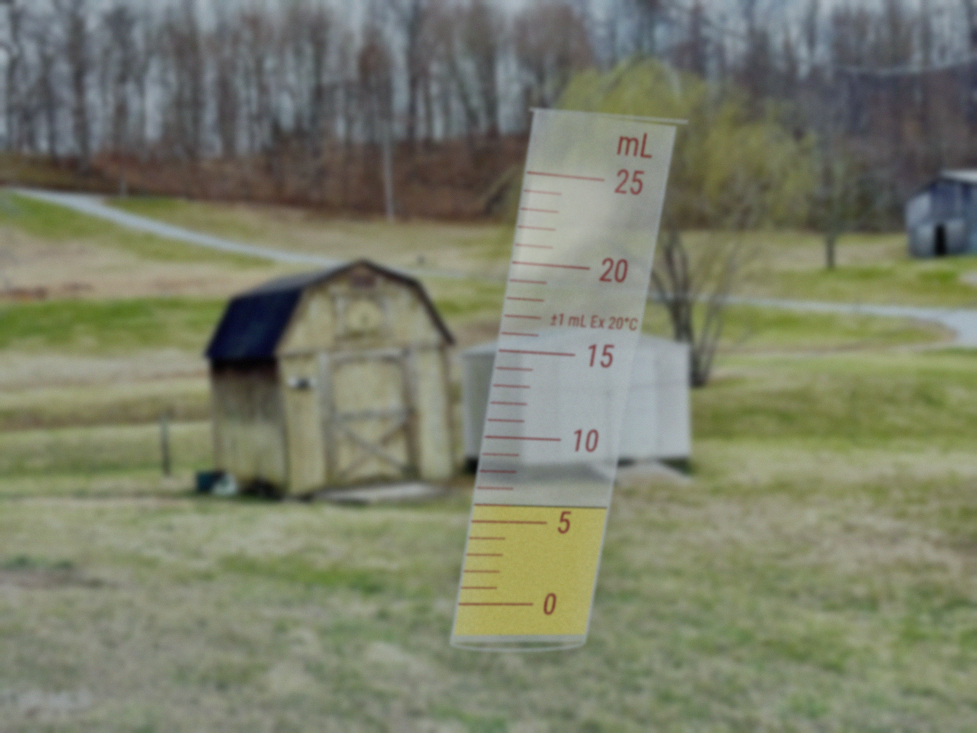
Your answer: 6,mL
